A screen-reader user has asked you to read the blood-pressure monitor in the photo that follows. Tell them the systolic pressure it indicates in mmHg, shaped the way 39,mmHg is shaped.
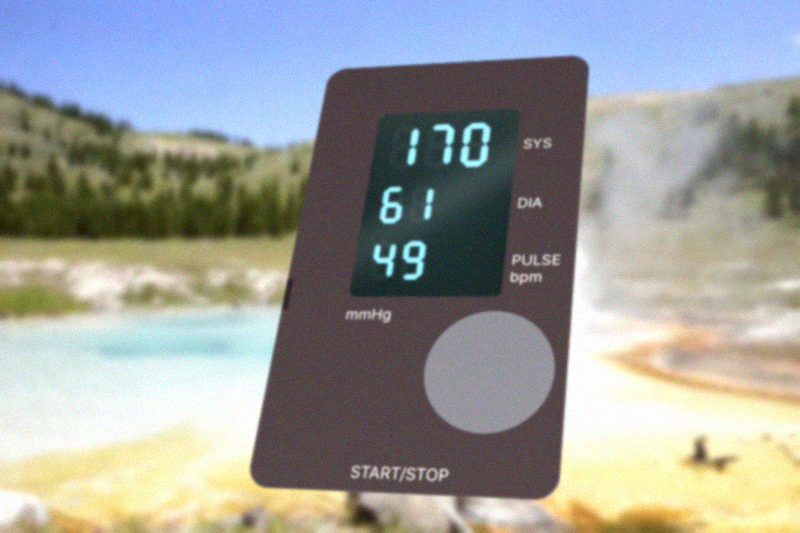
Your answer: 170,mmHg
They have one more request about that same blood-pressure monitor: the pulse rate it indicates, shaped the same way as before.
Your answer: 49,bpm
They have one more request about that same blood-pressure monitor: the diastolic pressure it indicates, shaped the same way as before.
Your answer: 61,mmHg
